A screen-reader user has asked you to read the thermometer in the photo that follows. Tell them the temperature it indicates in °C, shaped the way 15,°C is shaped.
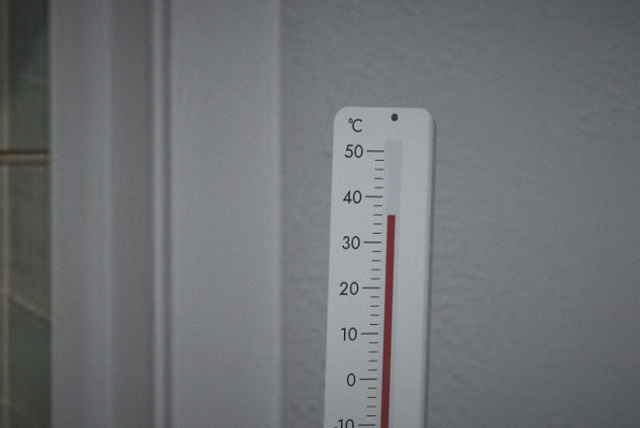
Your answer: 36,°C
